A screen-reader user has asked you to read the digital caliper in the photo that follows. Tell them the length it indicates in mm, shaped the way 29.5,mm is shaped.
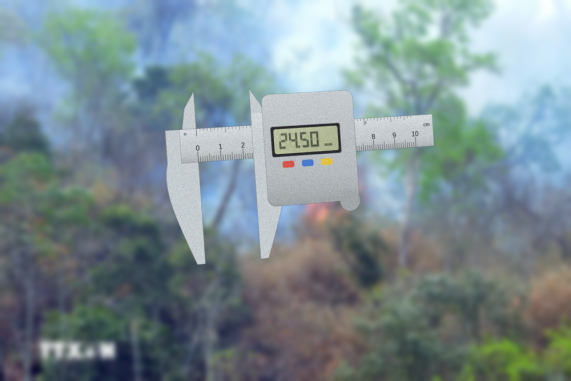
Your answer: 24.50,mm
